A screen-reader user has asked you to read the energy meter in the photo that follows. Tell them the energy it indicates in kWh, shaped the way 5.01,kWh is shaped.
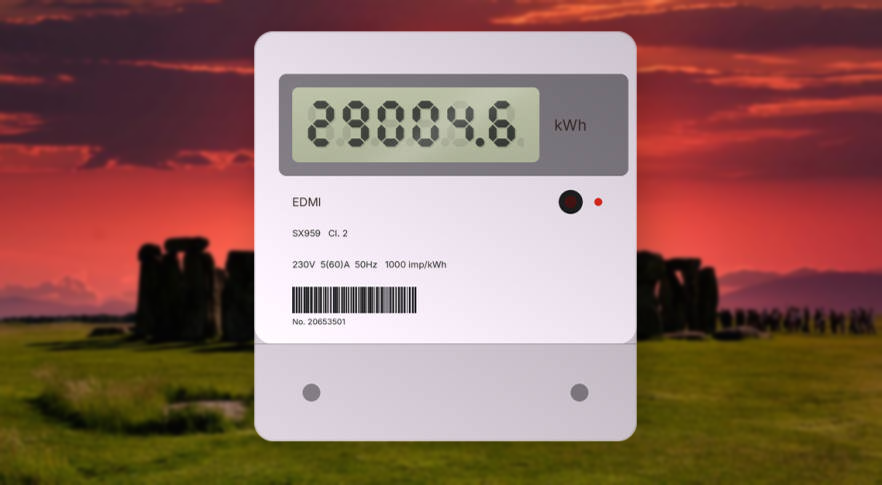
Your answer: 29004.6,kWh
